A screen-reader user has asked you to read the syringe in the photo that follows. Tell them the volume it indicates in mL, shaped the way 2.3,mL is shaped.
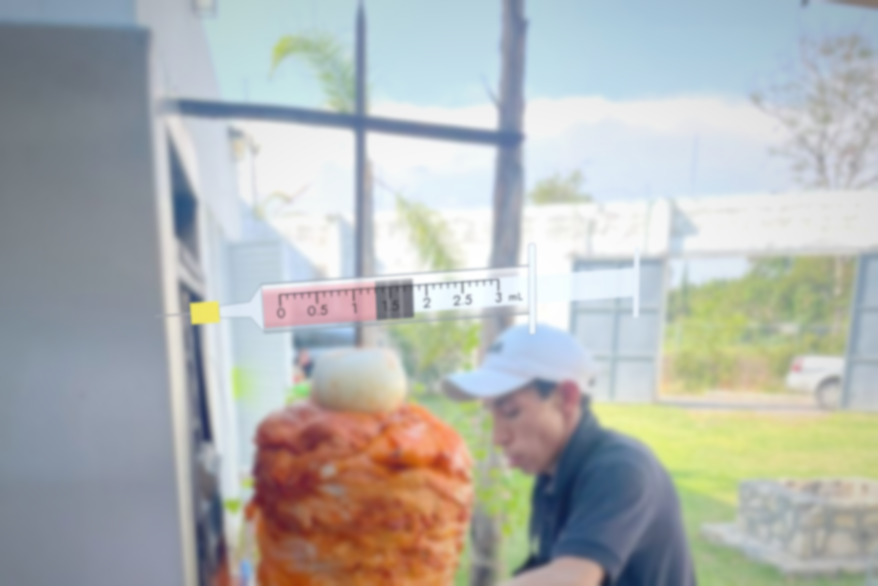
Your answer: 1.3,mL
